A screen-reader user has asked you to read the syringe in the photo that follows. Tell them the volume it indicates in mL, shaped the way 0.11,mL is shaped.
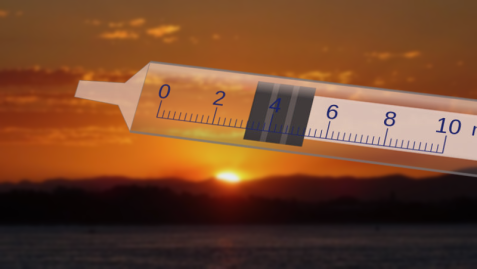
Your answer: 3.2,mL
